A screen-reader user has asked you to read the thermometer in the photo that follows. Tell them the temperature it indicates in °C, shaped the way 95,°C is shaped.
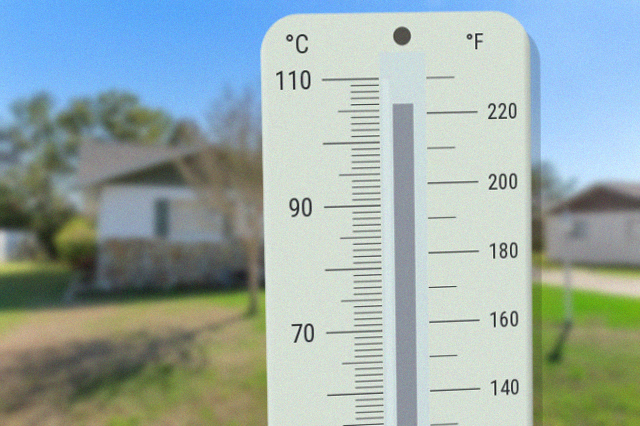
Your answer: 106,°C
